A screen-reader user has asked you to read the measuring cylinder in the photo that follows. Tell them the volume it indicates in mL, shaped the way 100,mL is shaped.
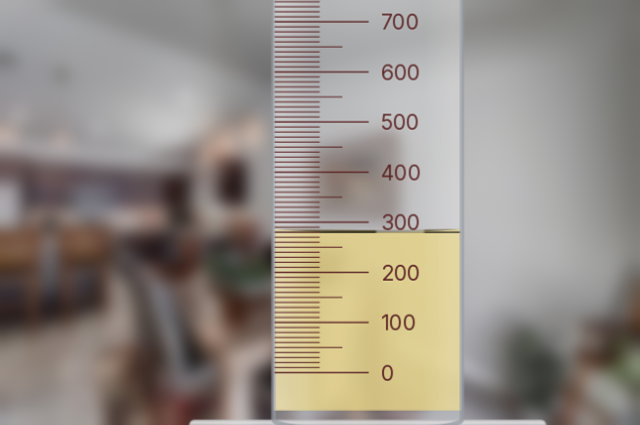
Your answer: 280,mL
